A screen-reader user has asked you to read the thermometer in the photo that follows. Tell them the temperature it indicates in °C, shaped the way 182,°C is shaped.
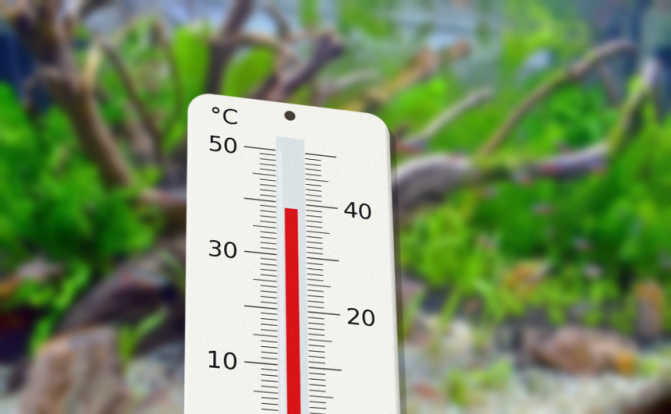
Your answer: 39,°C
